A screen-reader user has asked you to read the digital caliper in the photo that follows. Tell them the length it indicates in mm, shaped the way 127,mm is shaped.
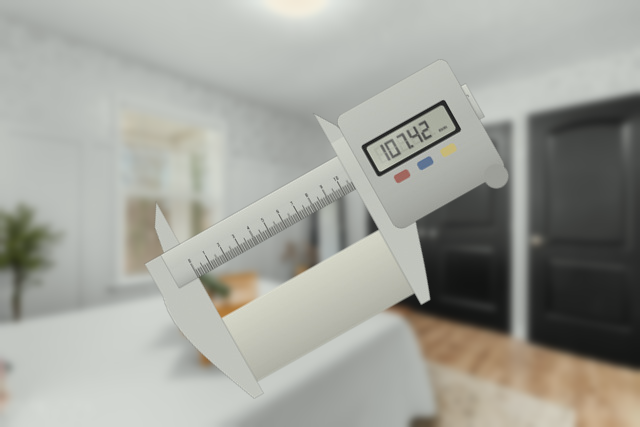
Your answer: 107.42,mm
